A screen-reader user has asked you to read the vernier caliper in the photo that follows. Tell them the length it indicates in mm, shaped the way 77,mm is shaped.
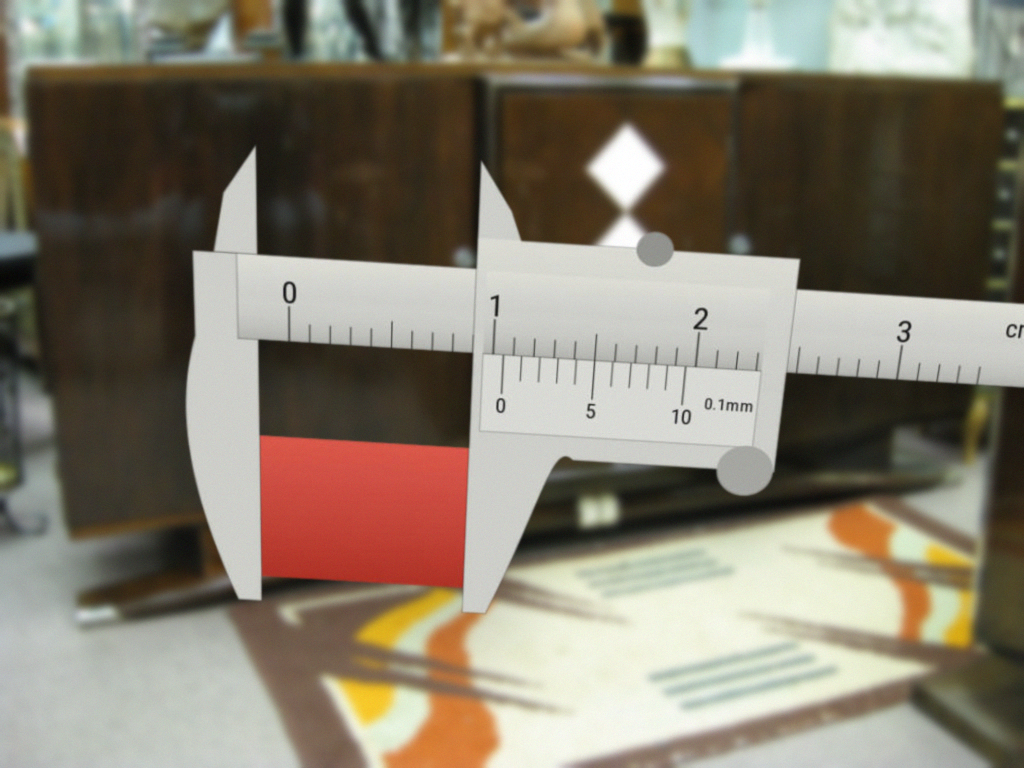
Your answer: 10.5,mm
